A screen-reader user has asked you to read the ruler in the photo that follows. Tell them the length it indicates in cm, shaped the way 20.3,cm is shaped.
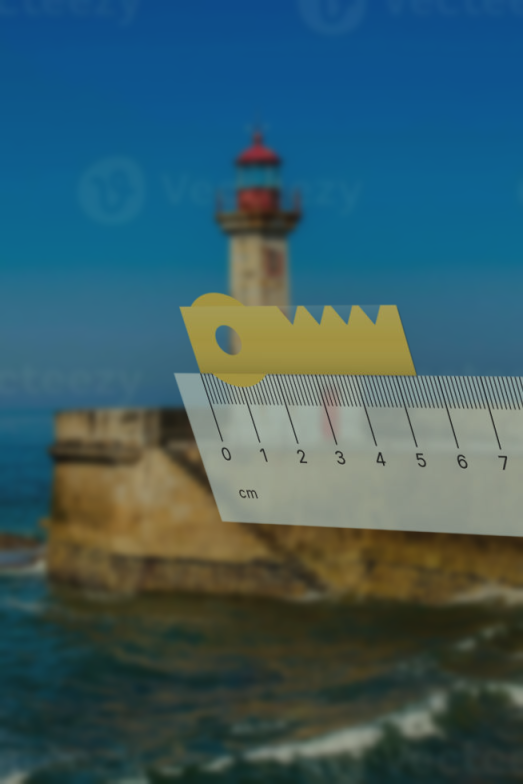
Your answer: 5.5,cm
